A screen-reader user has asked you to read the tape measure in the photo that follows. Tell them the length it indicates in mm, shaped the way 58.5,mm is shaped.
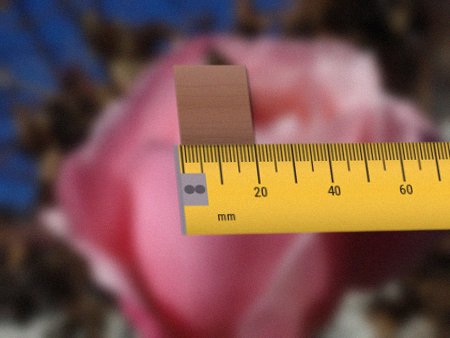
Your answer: 20,mm
